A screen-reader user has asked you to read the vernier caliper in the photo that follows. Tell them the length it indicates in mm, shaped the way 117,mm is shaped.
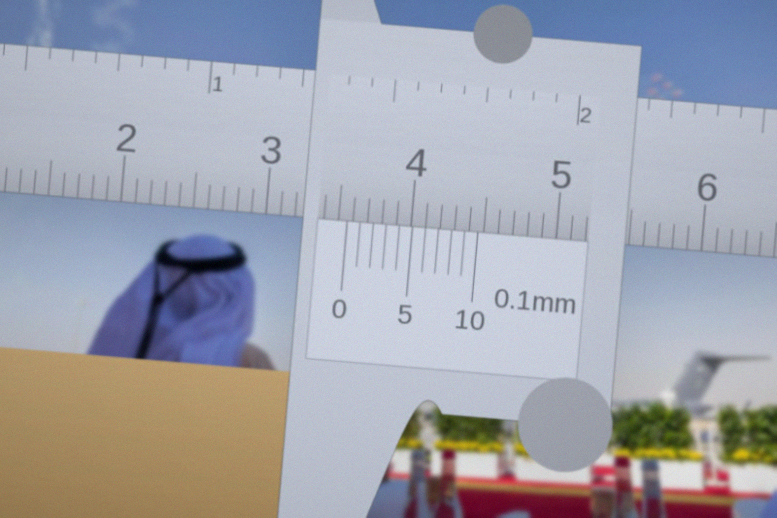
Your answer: 35.6,mm
